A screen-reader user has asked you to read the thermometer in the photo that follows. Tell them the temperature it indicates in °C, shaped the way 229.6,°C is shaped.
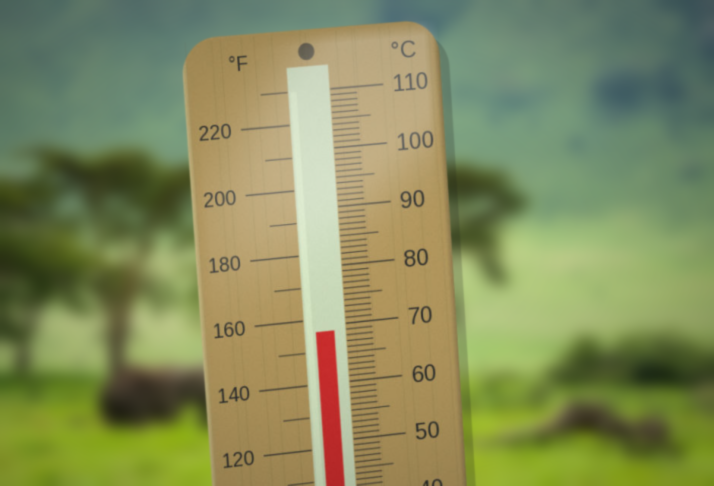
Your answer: 69,°C
